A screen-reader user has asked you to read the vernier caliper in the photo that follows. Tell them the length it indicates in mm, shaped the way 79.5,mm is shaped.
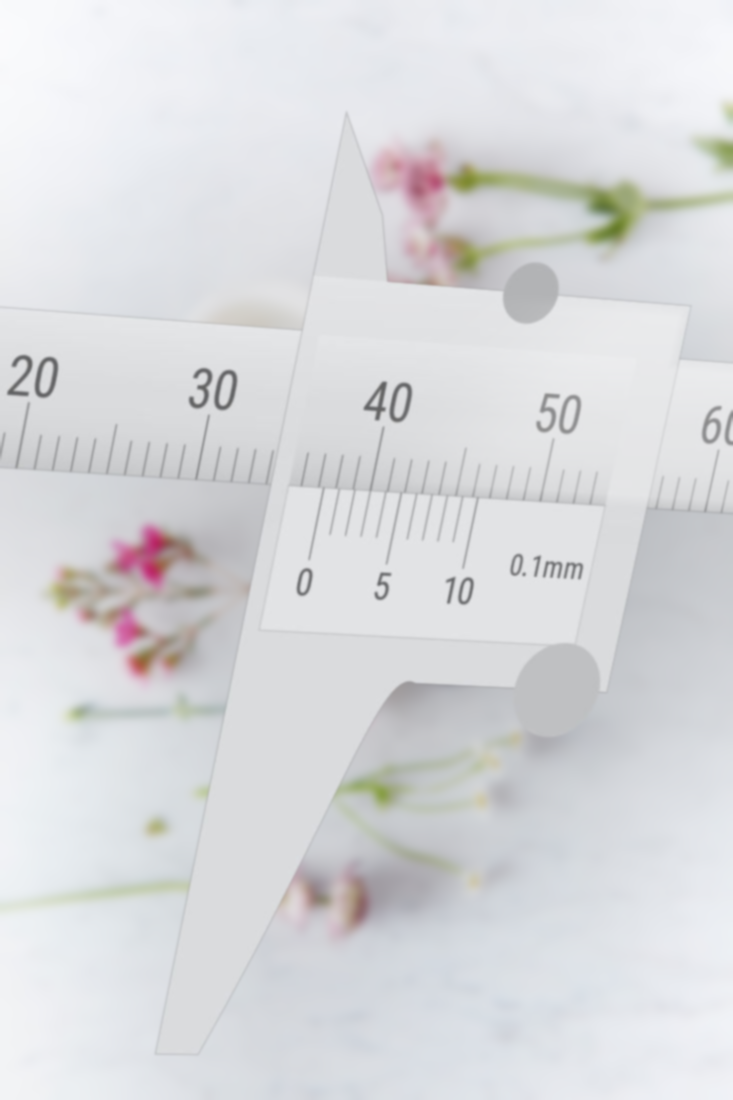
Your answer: 37.3,mm
